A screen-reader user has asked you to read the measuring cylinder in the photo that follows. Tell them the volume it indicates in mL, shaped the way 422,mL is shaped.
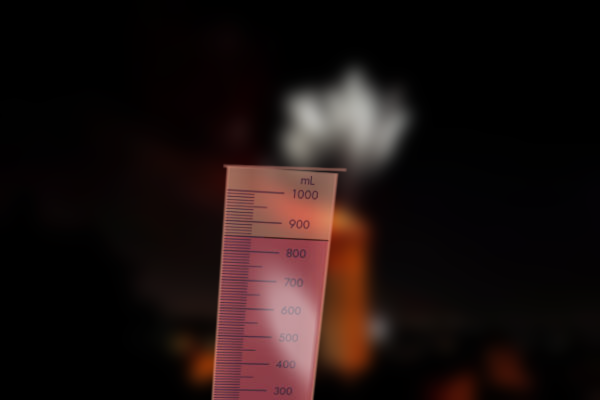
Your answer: 850,mL
